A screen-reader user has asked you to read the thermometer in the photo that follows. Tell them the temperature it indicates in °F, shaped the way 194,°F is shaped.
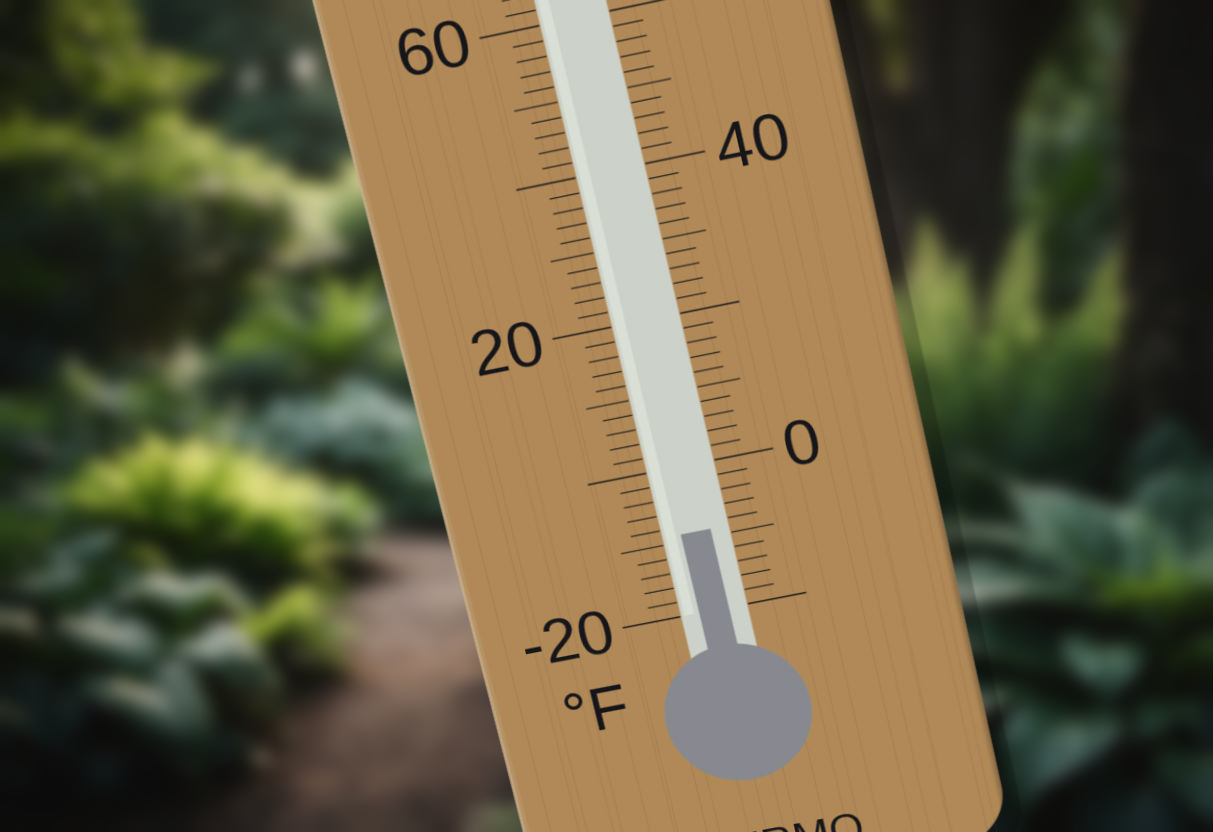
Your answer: -9,°F
